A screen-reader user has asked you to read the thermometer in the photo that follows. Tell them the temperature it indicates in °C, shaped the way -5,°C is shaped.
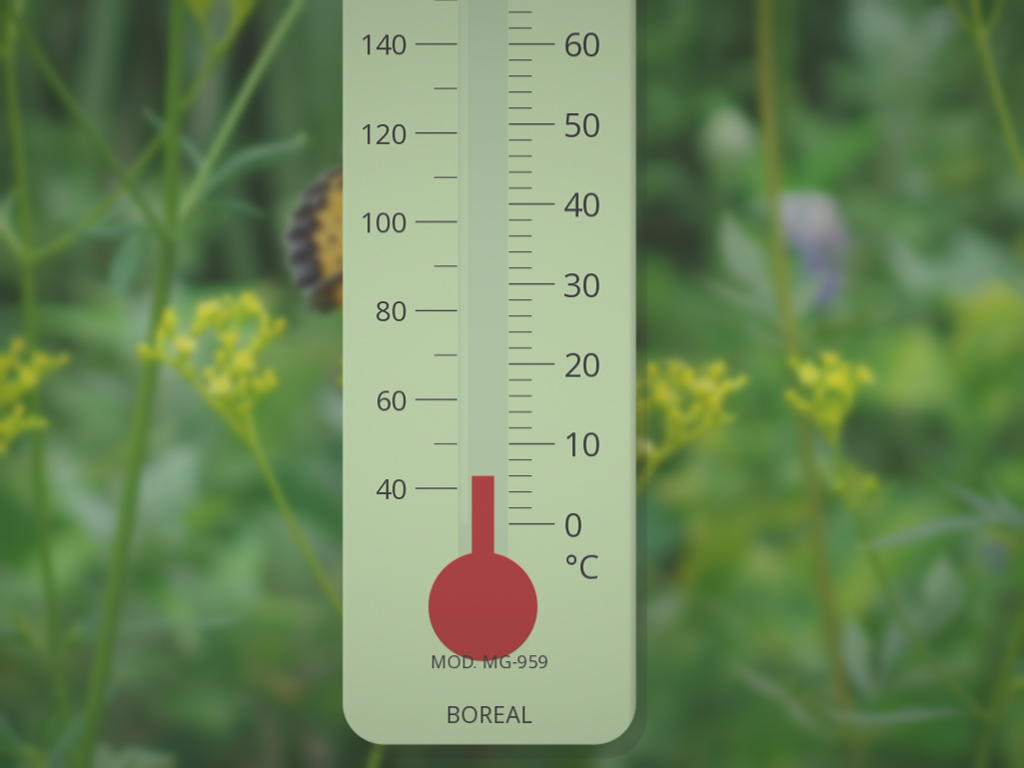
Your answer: 6,°C
